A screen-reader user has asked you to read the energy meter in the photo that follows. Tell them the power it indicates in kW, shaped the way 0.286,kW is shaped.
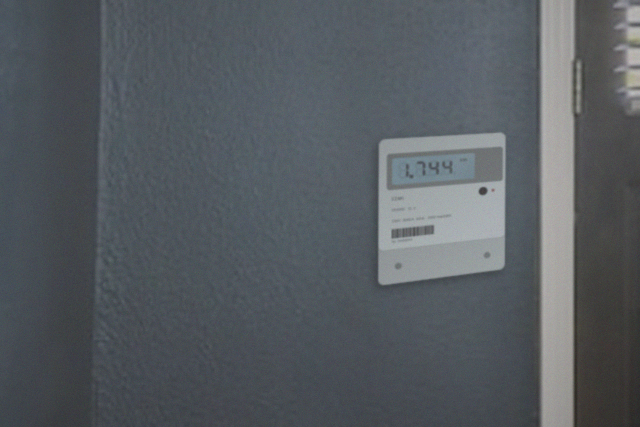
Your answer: 1.744,kW
